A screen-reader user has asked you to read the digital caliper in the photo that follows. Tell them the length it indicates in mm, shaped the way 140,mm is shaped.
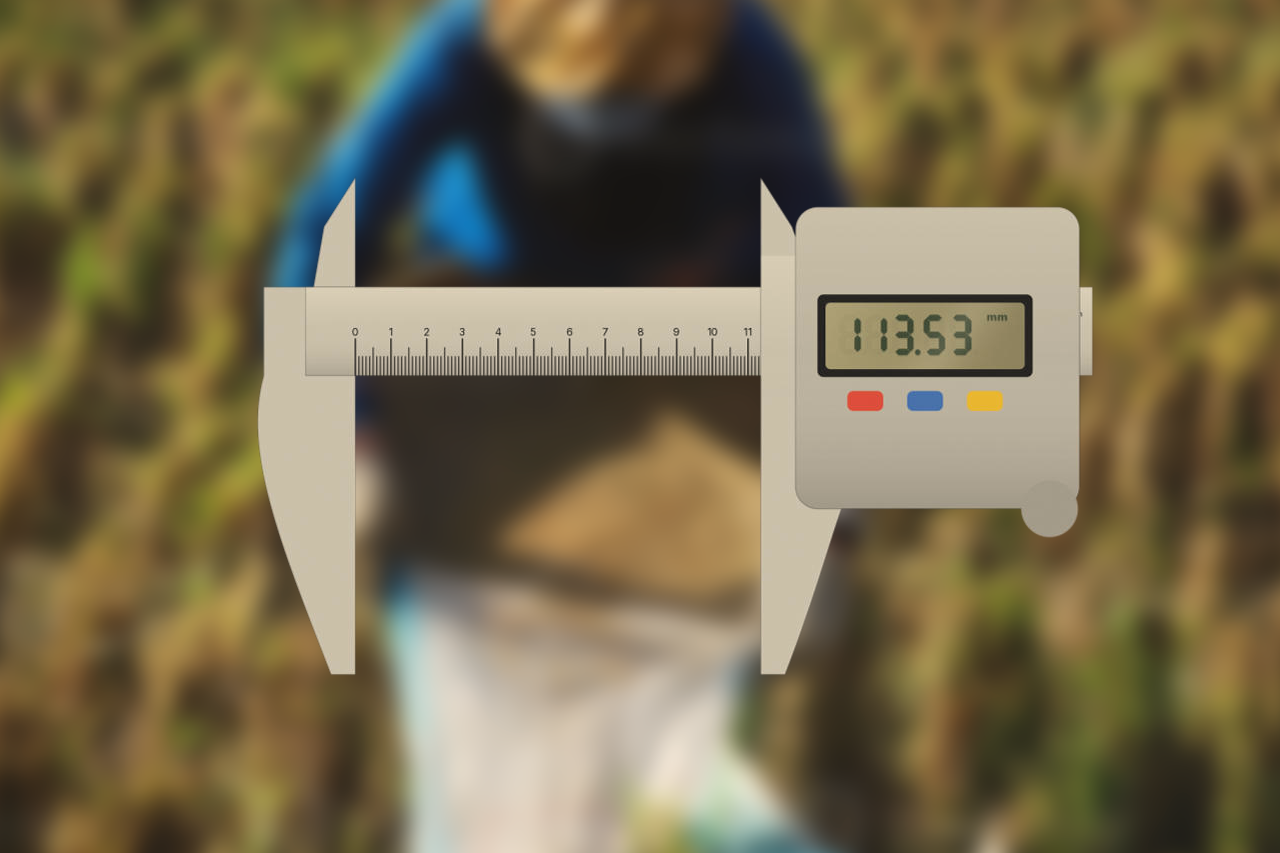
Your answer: 113.53,mm
